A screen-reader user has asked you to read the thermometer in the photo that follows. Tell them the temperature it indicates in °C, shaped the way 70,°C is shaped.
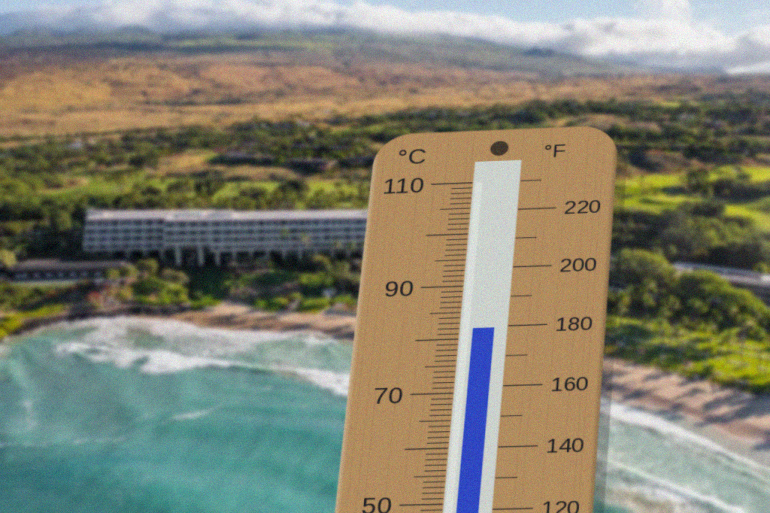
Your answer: 82,°C
